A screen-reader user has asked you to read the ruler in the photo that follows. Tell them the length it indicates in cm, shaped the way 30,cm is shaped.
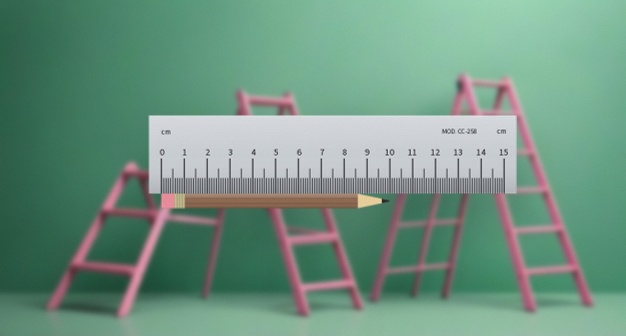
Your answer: 10,cm
